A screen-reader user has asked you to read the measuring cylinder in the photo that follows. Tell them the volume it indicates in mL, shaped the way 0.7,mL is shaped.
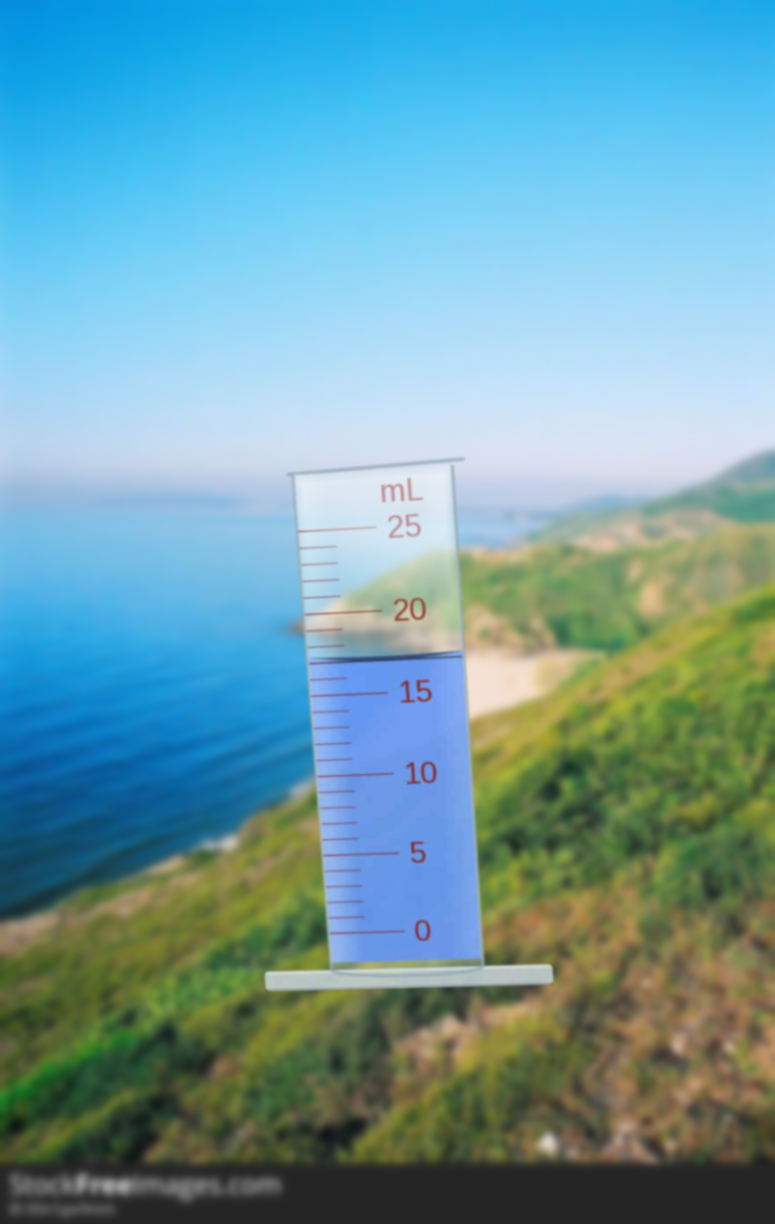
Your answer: 17,mL
